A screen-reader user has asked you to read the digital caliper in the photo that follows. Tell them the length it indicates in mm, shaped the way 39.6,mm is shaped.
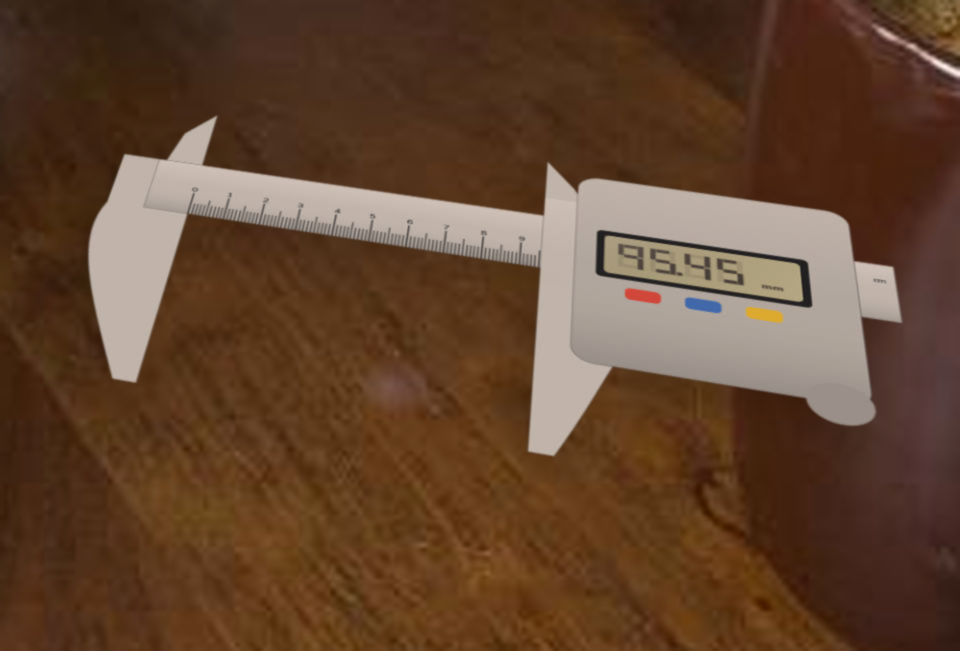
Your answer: 95.45,mm
